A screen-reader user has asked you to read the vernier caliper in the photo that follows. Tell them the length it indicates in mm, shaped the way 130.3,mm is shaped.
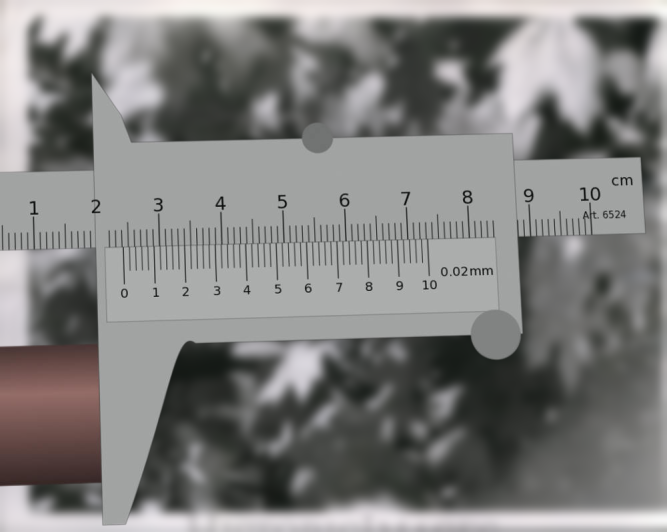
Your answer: 24.2,mm
